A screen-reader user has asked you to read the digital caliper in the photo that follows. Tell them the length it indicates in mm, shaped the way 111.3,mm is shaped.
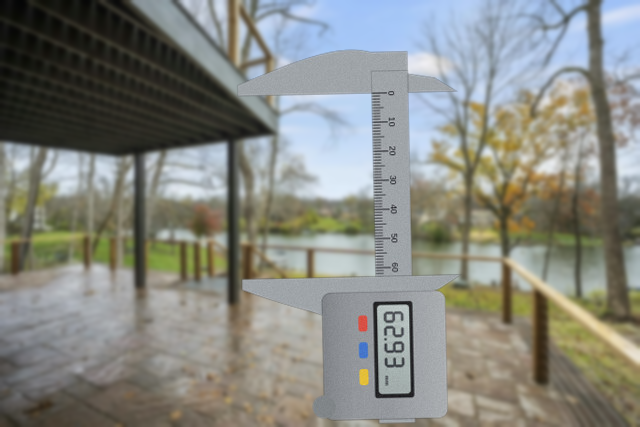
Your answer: 62.93,mm
